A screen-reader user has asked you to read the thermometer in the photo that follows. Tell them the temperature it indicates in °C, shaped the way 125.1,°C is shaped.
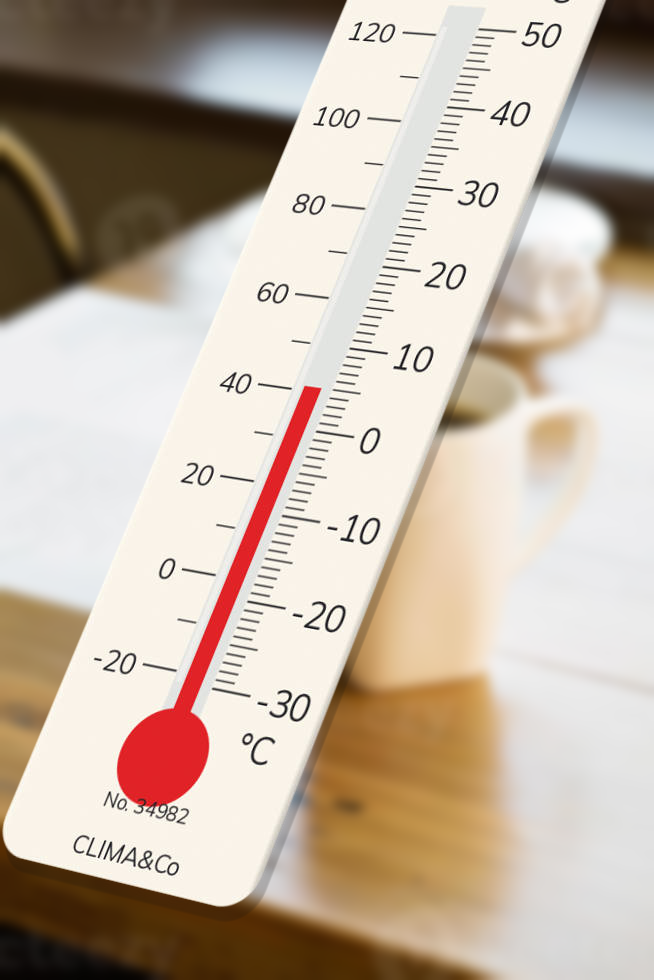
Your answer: 5,°C
